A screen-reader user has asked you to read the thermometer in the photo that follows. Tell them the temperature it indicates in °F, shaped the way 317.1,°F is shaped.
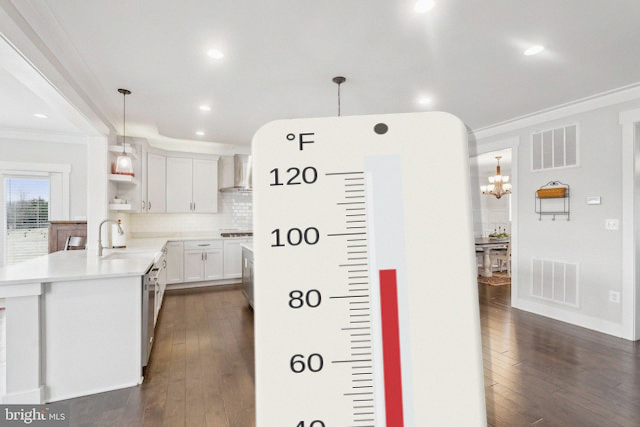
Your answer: 88,°F
